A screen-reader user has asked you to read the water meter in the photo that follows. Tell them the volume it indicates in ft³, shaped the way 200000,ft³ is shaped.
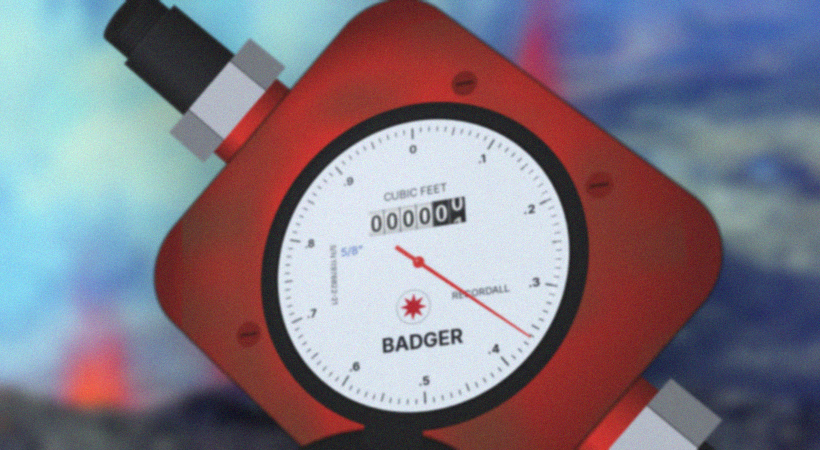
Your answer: 0.36,ft³
